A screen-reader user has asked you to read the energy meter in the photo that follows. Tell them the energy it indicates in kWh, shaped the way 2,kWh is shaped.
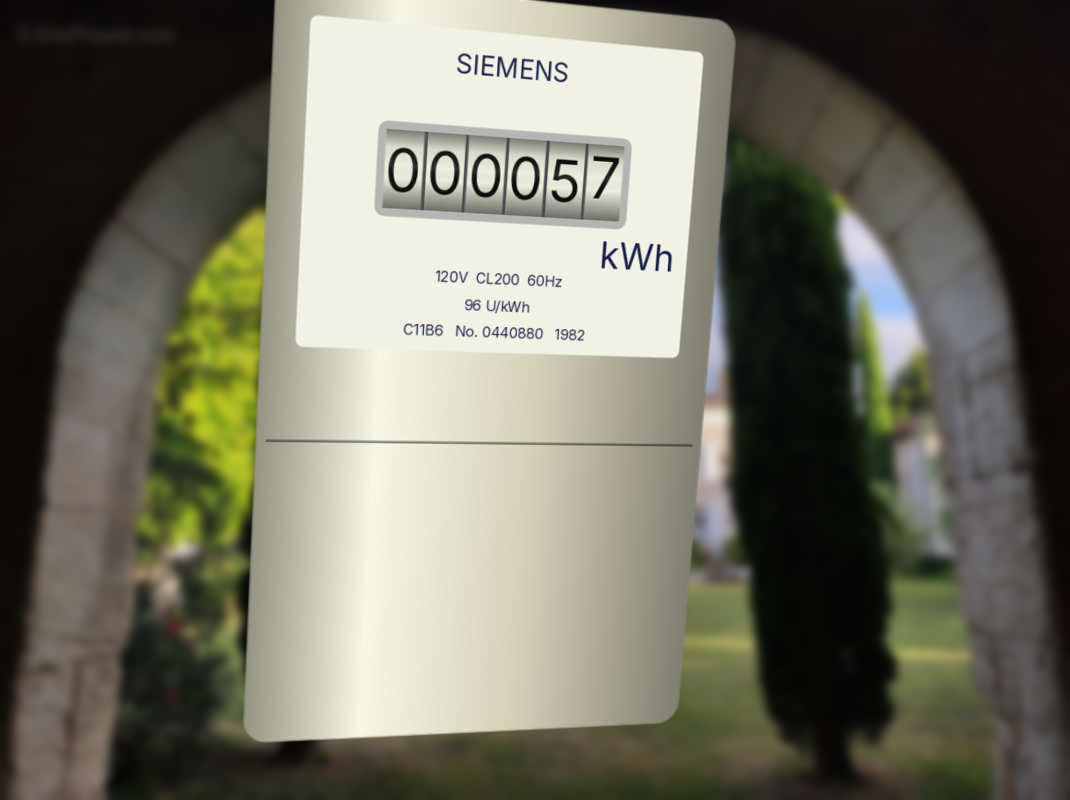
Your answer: 57,kWh
